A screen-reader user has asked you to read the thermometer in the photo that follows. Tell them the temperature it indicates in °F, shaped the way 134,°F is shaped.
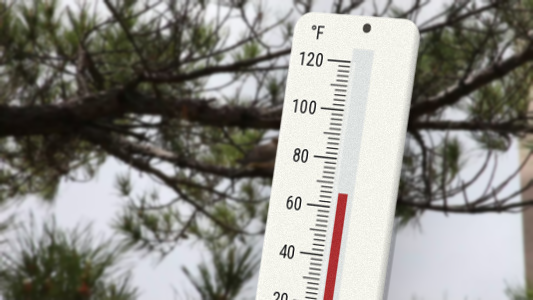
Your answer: 66,°F
